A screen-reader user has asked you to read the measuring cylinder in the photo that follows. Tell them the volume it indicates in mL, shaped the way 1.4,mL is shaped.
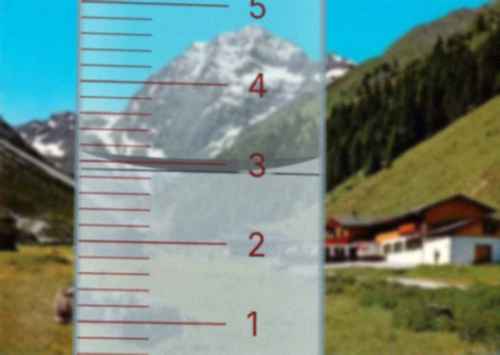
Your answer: 2.9,mL
